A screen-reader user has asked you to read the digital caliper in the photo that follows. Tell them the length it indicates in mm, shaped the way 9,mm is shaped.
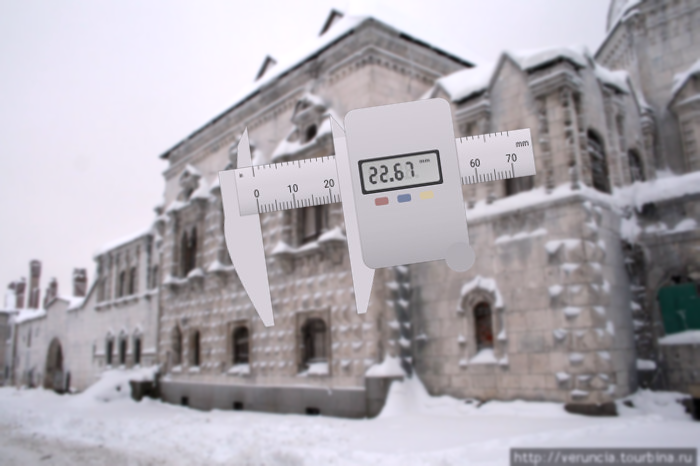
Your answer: 22.67,mm
